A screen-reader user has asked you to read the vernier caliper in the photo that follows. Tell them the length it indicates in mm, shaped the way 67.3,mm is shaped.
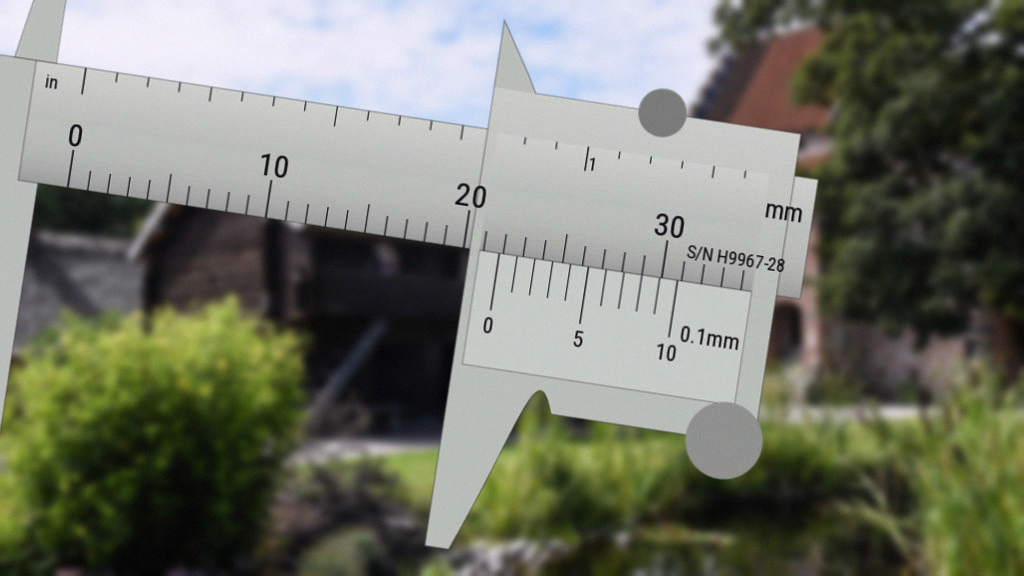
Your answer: 21.8,mm
